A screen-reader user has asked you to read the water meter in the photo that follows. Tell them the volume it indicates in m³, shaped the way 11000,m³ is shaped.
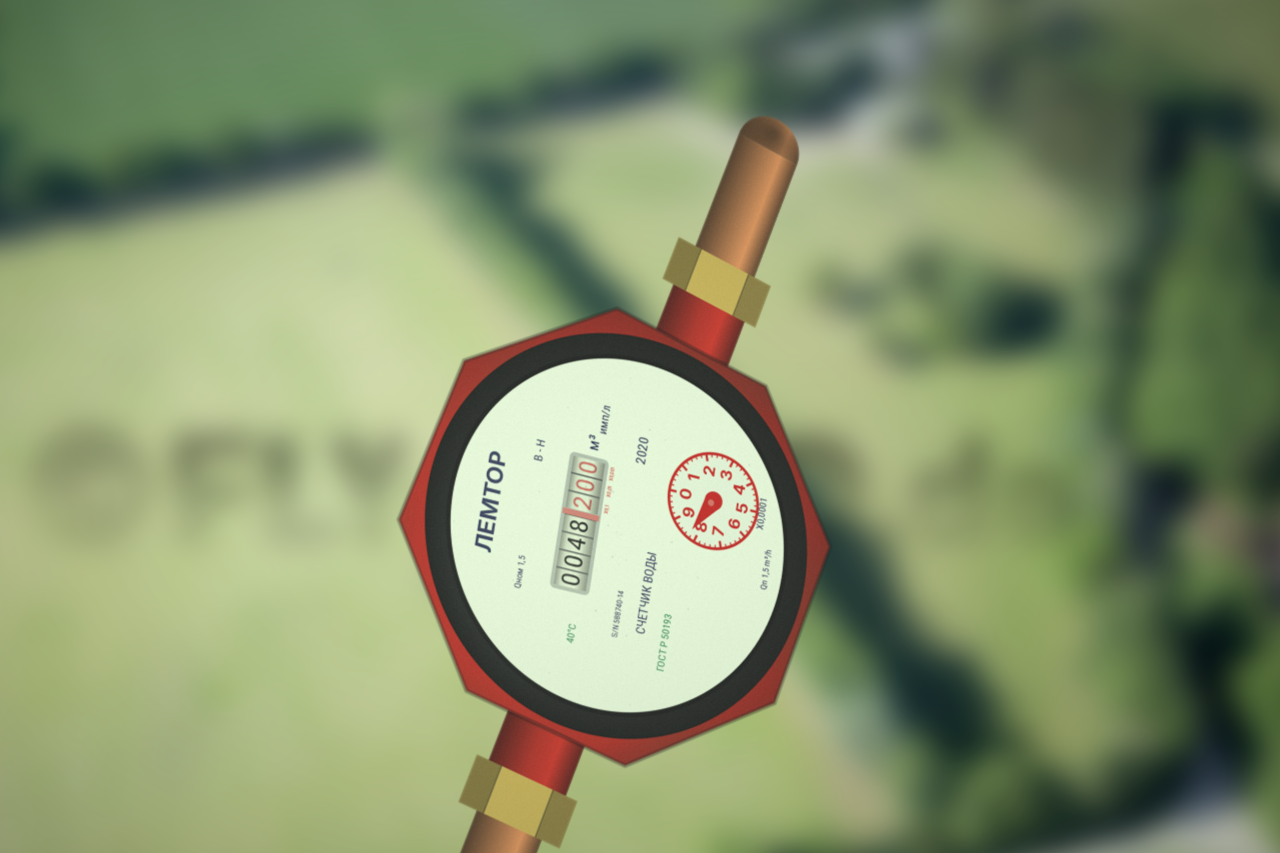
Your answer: 48.2008,m³
